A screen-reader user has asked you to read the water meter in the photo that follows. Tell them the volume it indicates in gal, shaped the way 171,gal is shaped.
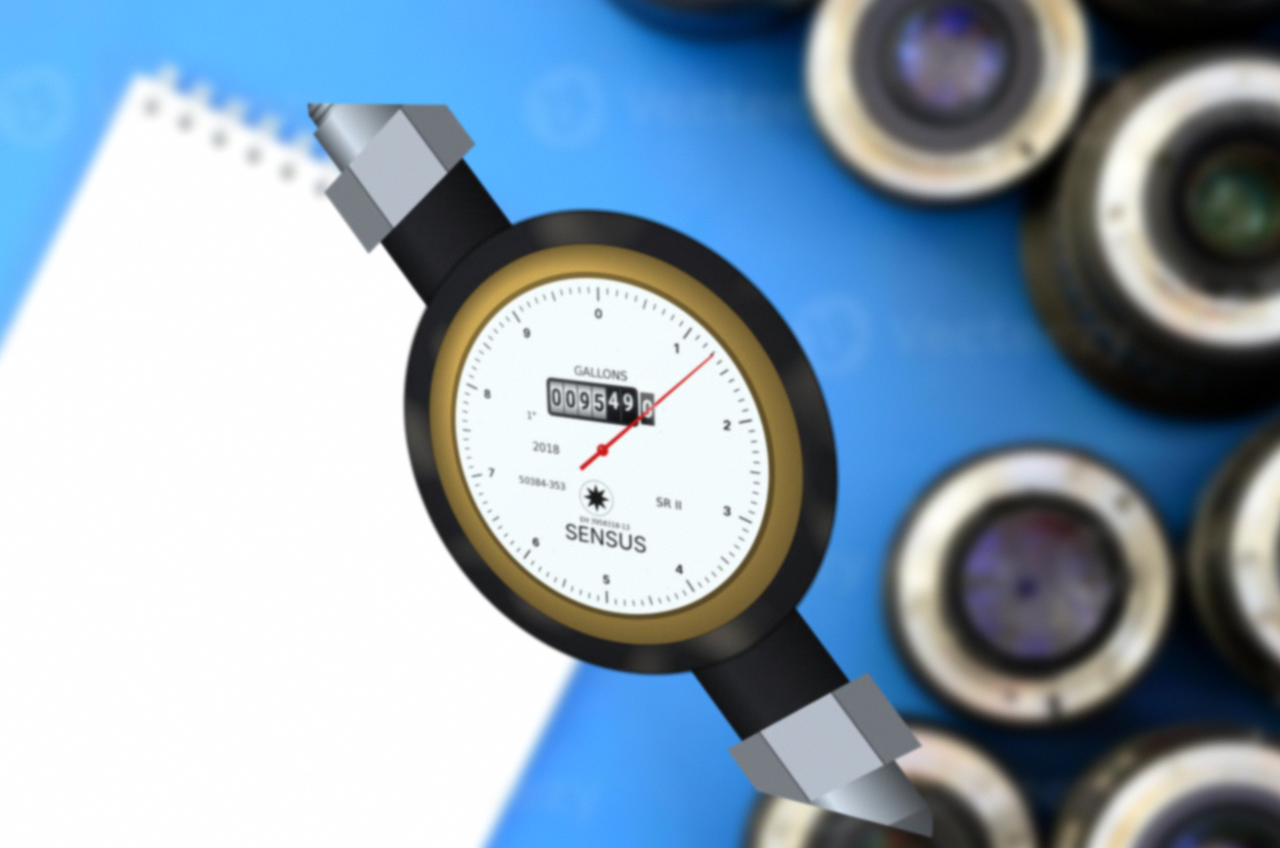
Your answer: 95491.3,gal
